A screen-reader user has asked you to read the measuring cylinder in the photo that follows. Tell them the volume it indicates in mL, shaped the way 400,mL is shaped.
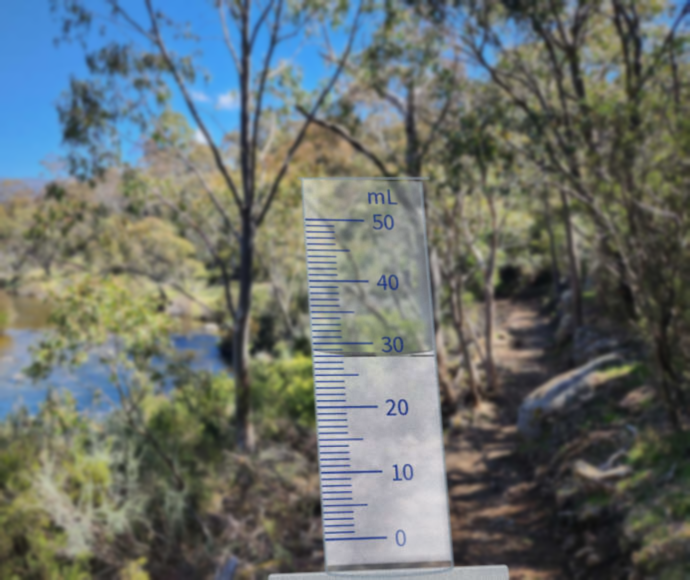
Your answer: 28,mL
